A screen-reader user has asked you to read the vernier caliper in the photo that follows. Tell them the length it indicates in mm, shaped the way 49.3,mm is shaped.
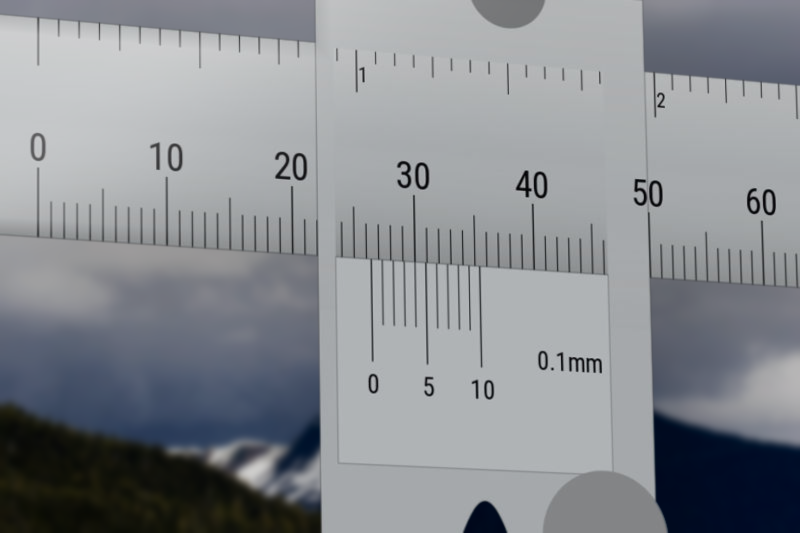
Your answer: 26.4,mm
